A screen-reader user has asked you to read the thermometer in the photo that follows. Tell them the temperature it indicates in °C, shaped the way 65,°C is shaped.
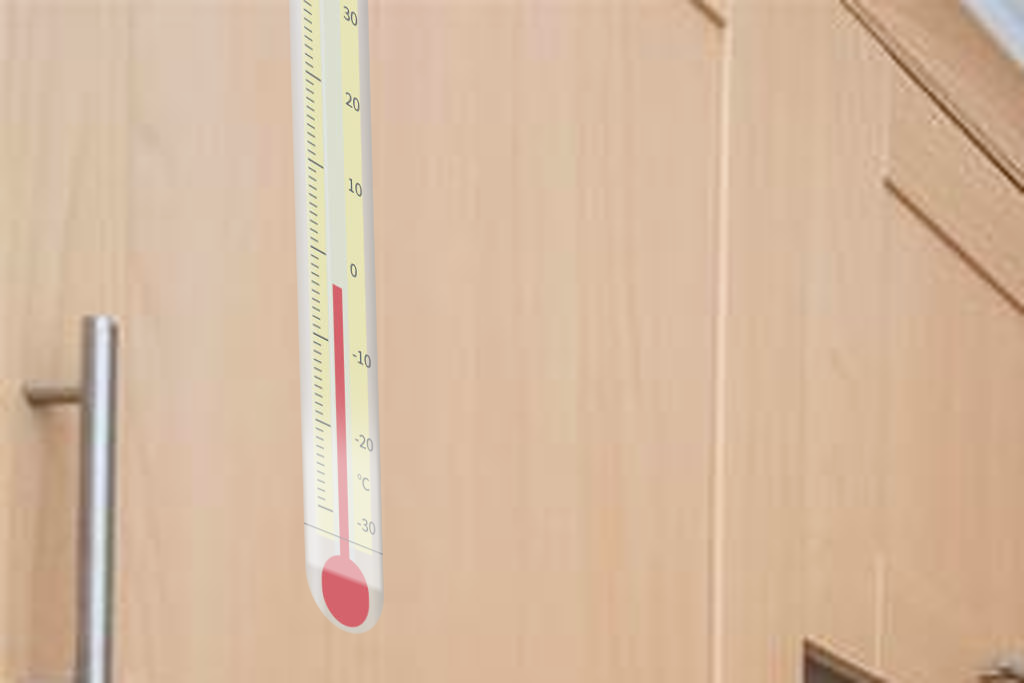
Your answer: -3,°C
